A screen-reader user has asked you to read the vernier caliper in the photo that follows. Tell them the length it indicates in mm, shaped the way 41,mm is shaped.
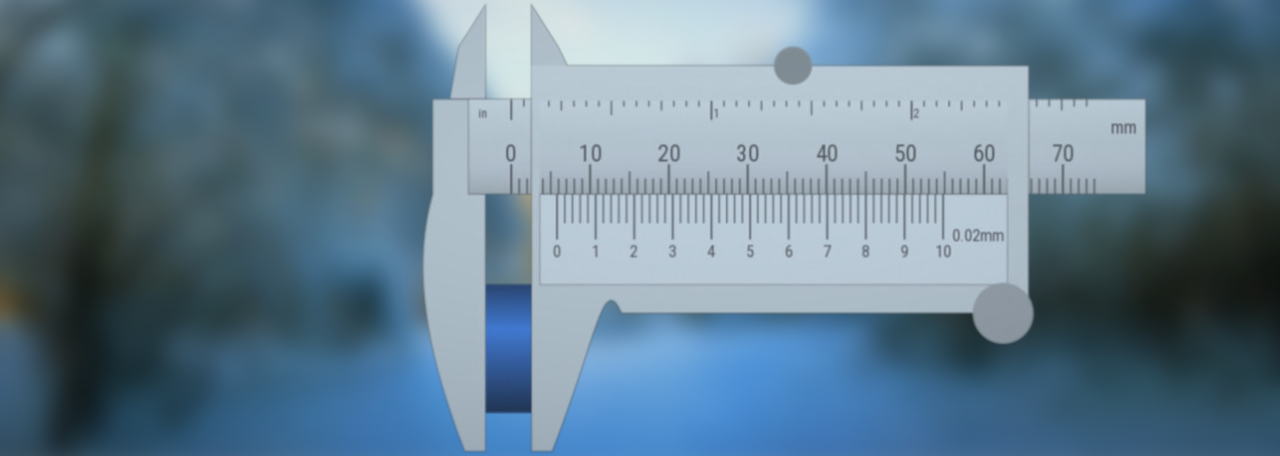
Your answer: 5.8,mm
